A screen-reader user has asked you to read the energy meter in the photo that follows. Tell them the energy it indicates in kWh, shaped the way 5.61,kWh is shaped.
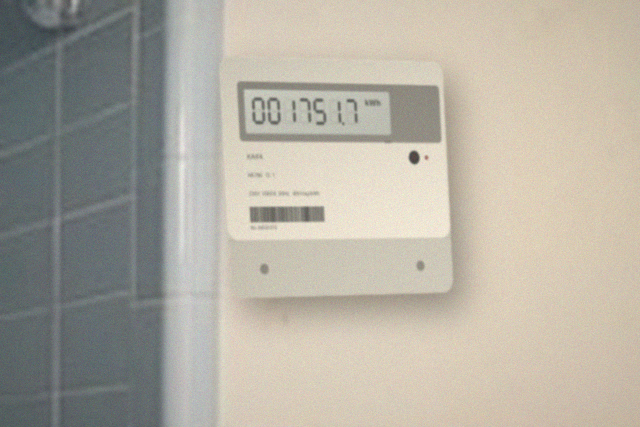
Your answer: 1751.7,kWh
